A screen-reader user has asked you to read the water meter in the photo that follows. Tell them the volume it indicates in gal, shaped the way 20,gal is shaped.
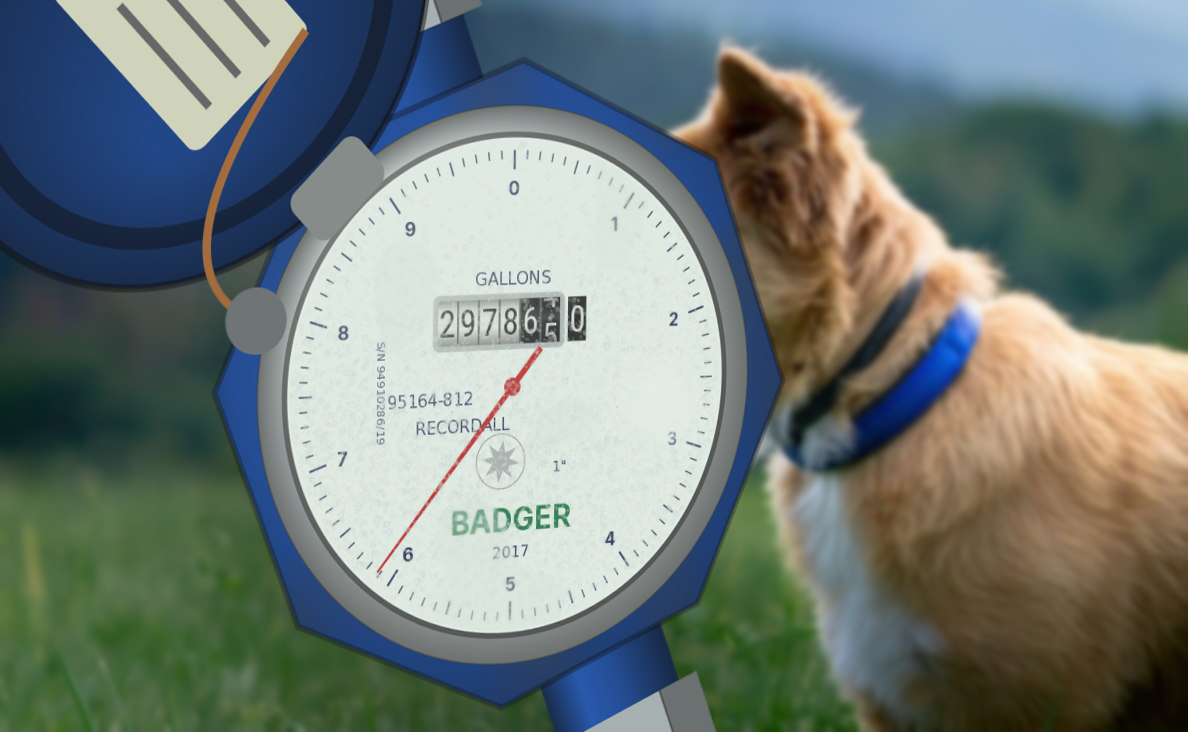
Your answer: 2978646.1,gal
